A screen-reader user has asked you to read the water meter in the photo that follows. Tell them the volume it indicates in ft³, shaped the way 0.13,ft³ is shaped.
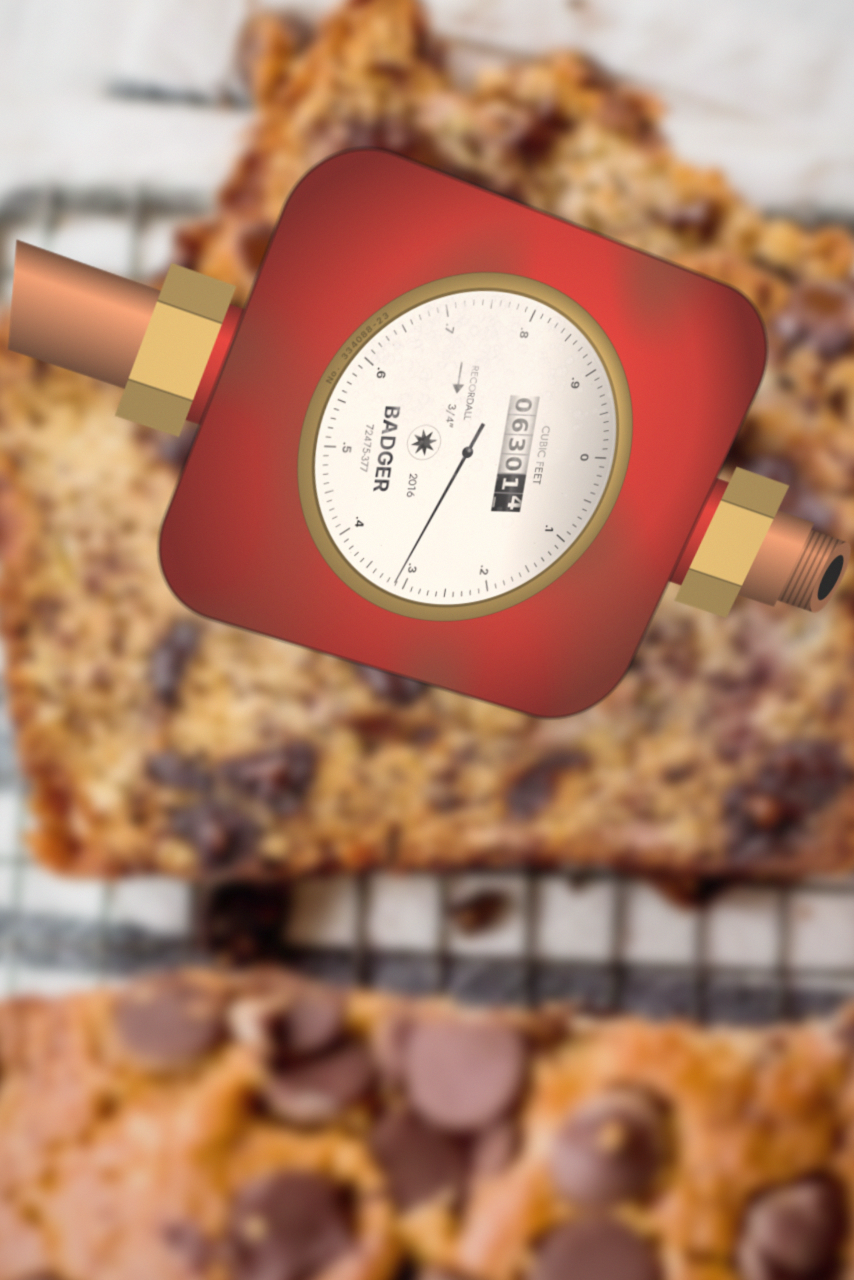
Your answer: 63014.31,ft³
